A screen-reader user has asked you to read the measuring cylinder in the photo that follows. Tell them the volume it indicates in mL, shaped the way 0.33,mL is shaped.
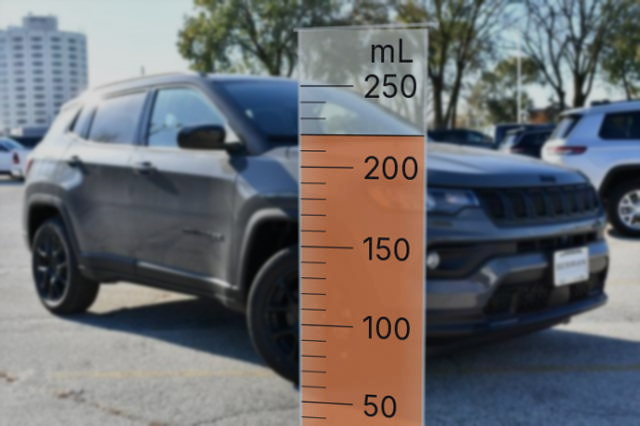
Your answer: 220,mL
